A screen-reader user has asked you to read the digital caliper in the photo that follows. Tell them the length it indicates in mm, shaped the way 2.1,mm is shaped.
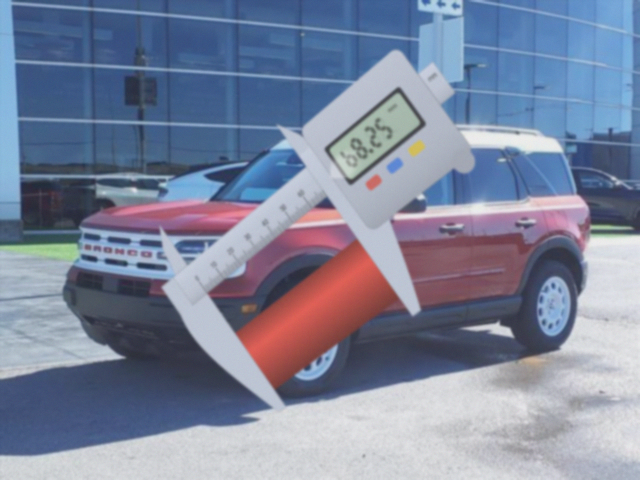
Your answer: 68.25,mm
